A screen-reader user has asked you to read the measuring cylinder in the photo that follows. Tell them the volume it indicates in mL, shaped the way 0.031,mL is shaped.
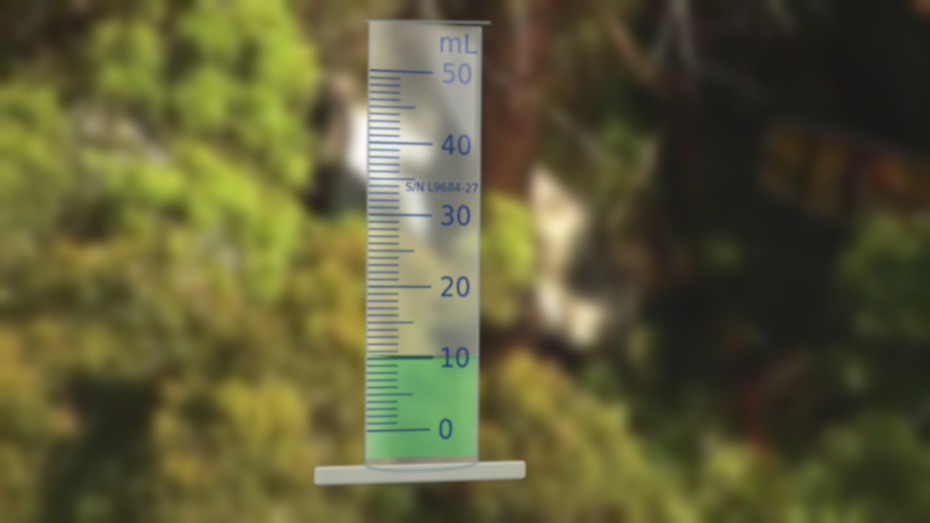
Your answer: 10,mL
